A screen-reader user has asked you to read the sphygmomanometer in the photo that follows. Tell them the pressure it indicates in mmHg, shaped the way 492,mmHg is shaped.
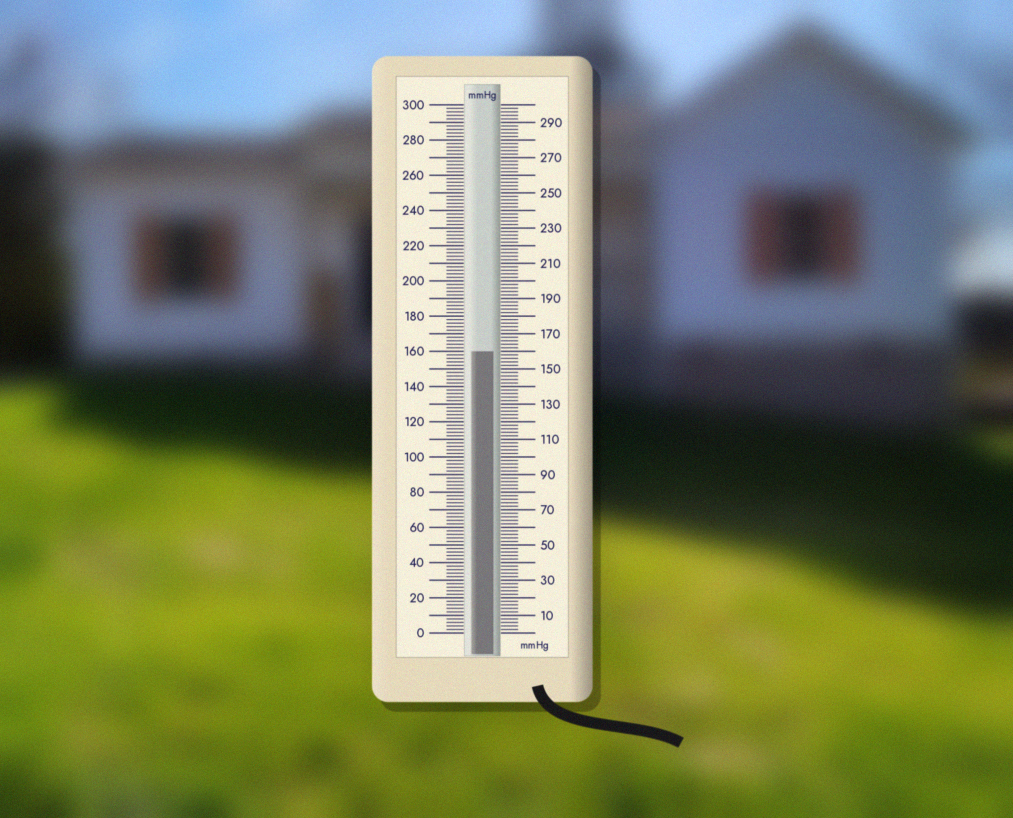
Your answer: 160,mmHg
